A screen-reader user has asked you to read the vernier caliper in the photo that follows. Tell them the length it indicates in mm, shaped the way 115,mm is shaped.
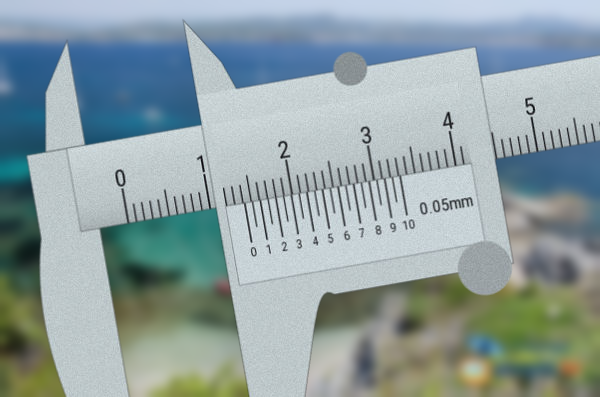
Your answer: 14.2,mm
